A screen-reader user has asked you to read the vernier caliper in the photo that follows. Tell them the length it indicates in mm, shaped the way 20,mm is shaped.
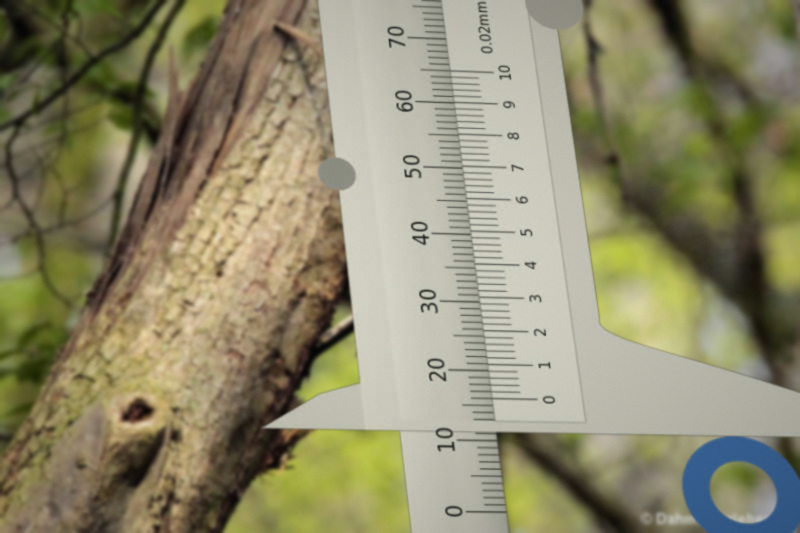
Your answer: 16.0,mm
